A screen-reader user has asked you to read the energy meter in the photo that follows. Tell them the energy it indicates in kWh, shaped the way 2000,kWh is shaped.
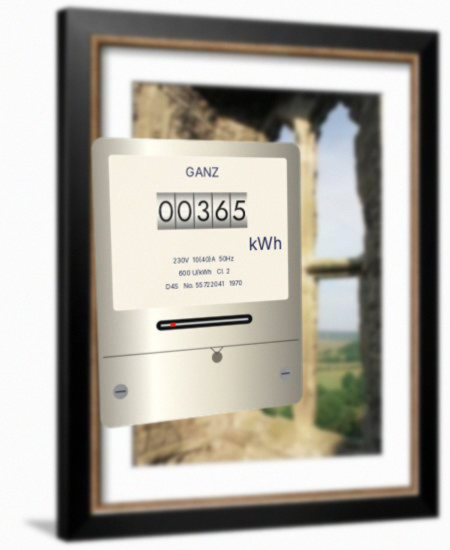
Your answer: 365,kWh
